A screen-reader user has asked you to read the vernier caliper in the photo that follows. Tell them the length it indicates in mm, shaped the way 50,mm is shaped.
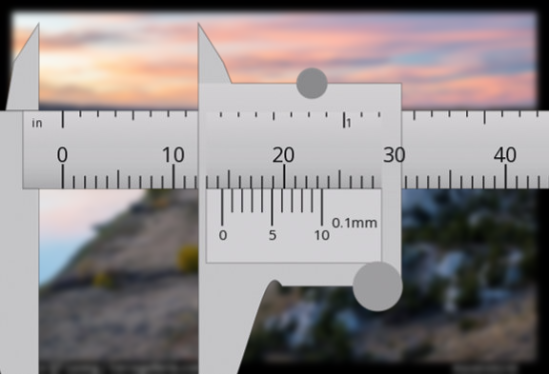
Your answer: 14.4,mm
